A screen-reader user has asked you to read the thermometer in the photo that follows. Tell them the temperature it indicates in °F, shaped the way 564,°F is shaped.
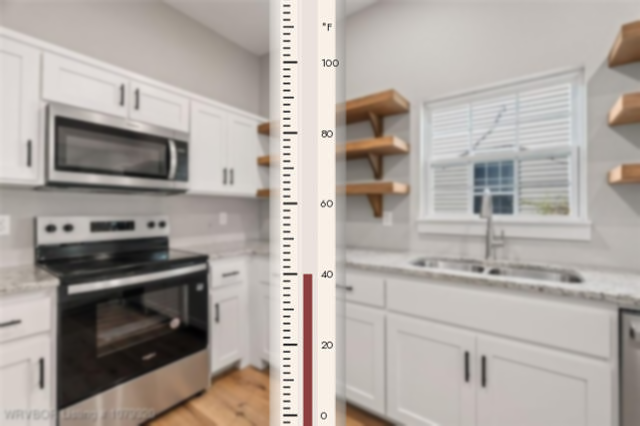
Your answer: 40,°F
